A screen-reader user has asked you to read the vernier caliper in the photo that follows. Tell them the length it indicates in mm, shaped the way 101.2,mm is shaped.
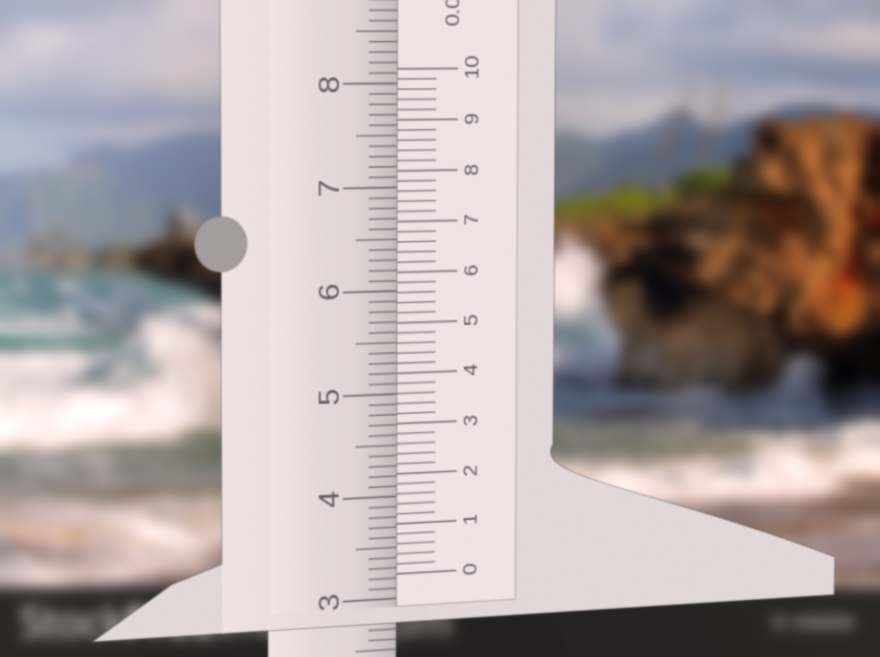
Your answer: 32.4,mm
